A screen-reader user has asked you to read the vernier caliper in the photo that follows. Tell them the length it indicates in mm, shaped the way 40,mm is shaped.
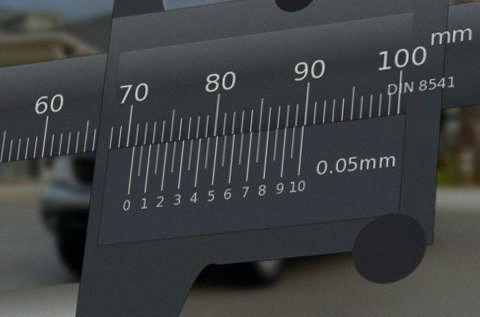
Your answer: 70.8,mm
